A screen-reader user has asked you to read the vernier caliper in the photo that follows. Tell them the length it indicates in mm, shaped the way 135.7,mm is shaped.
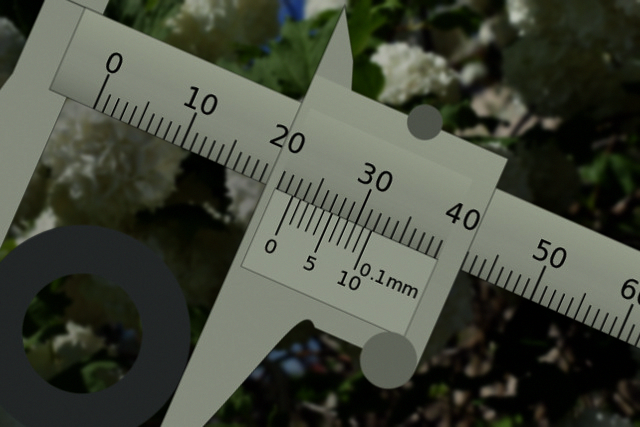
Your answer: 22.8,mm
